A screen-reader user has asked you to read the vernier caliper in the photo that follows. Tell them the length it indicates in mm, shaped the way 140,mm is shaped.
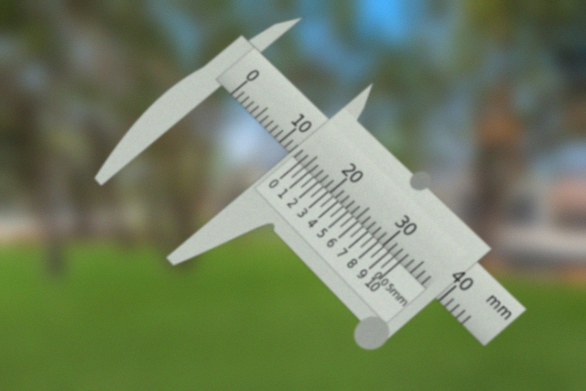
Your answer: 14.0,mm
